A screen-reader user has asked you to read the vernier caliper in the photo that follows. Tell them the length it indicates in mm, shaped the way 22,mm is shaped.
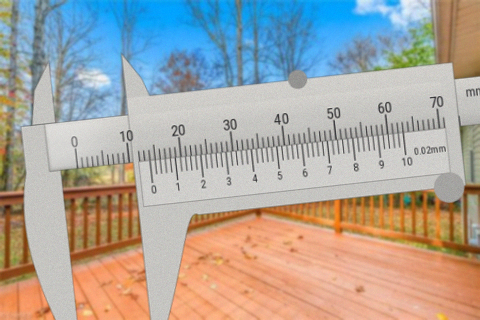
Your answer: 14.0,mm
